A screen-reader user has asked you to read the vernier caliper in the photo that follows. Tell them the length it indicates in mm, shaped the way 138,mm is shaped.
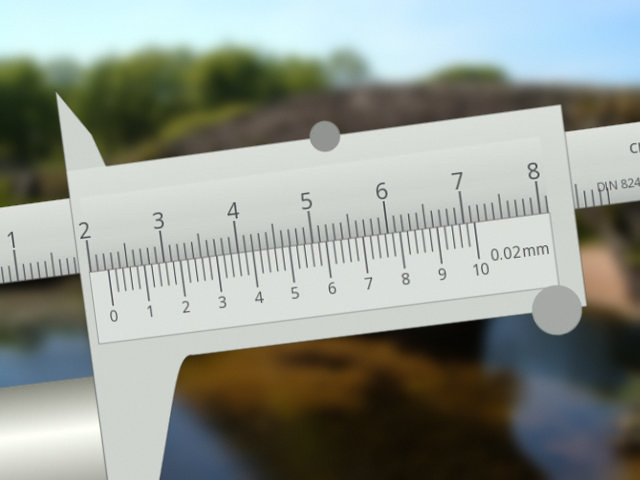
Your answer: 22.4,mm
